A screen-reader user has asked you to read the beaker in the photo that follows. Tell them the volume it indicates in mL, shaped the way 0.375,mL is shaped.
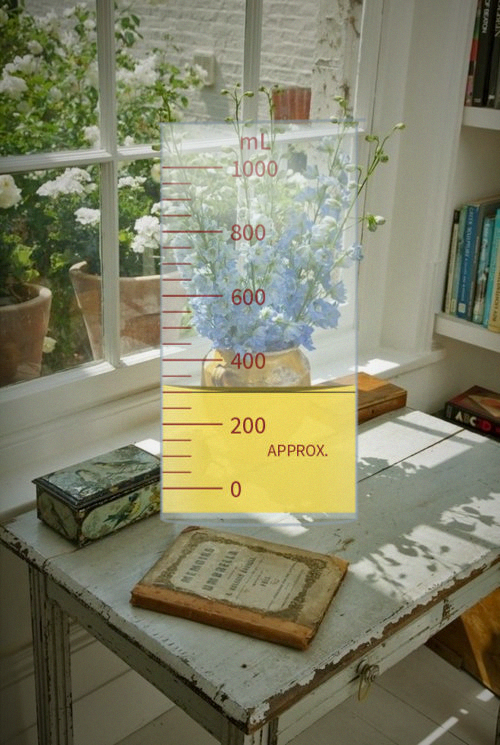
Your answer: 300,mL
